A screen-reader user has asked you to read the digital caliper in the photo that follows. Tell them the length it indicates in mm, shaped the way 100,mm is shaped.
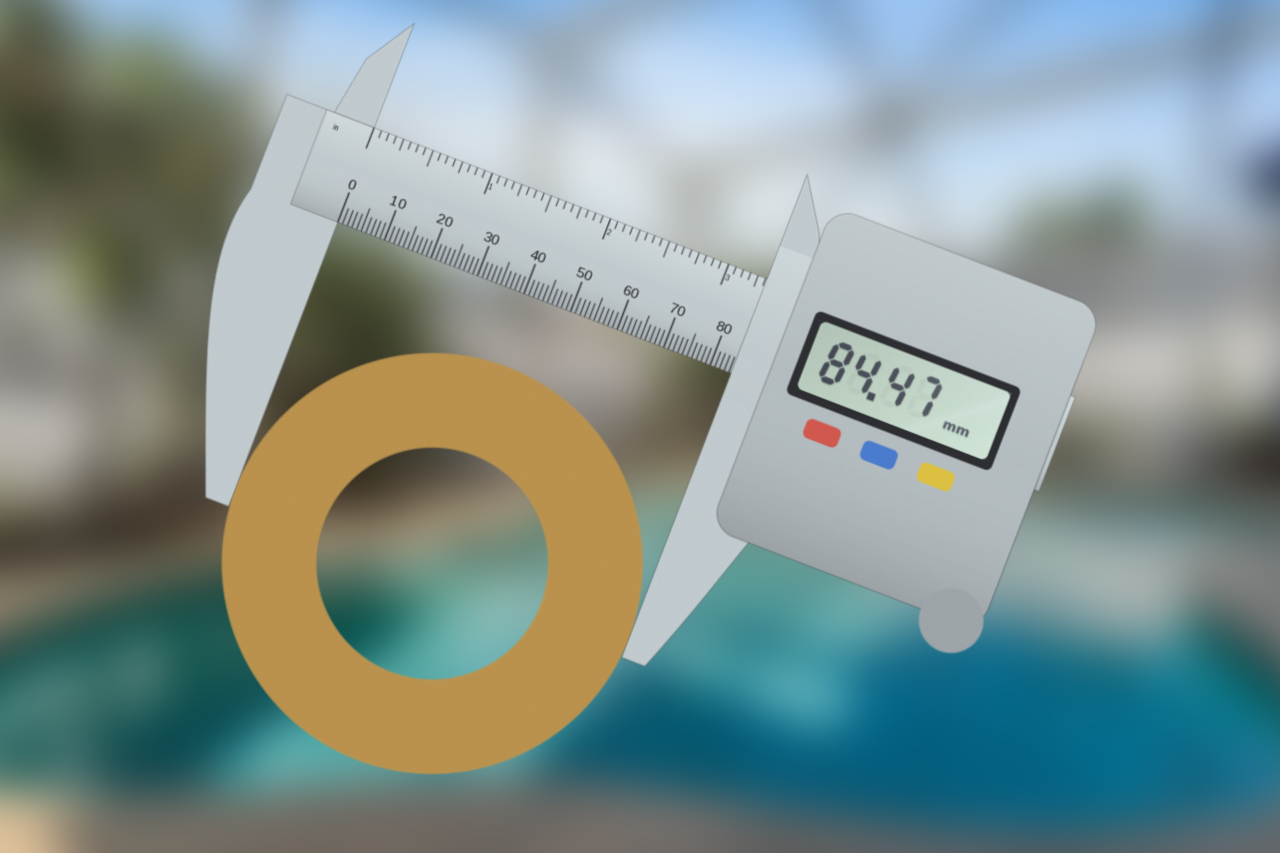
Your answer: 84.47,mm
